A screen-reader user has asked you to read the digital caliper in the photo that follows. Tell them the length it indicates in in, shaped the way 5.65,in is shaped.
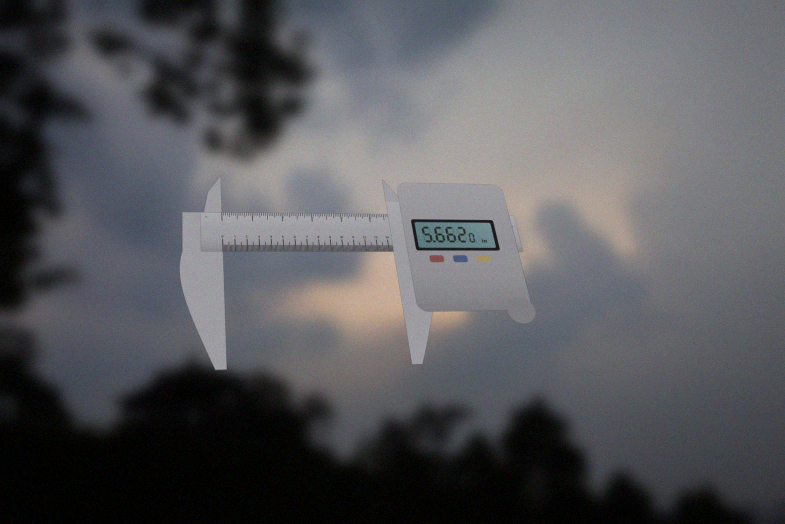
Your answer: 5.6620,in
